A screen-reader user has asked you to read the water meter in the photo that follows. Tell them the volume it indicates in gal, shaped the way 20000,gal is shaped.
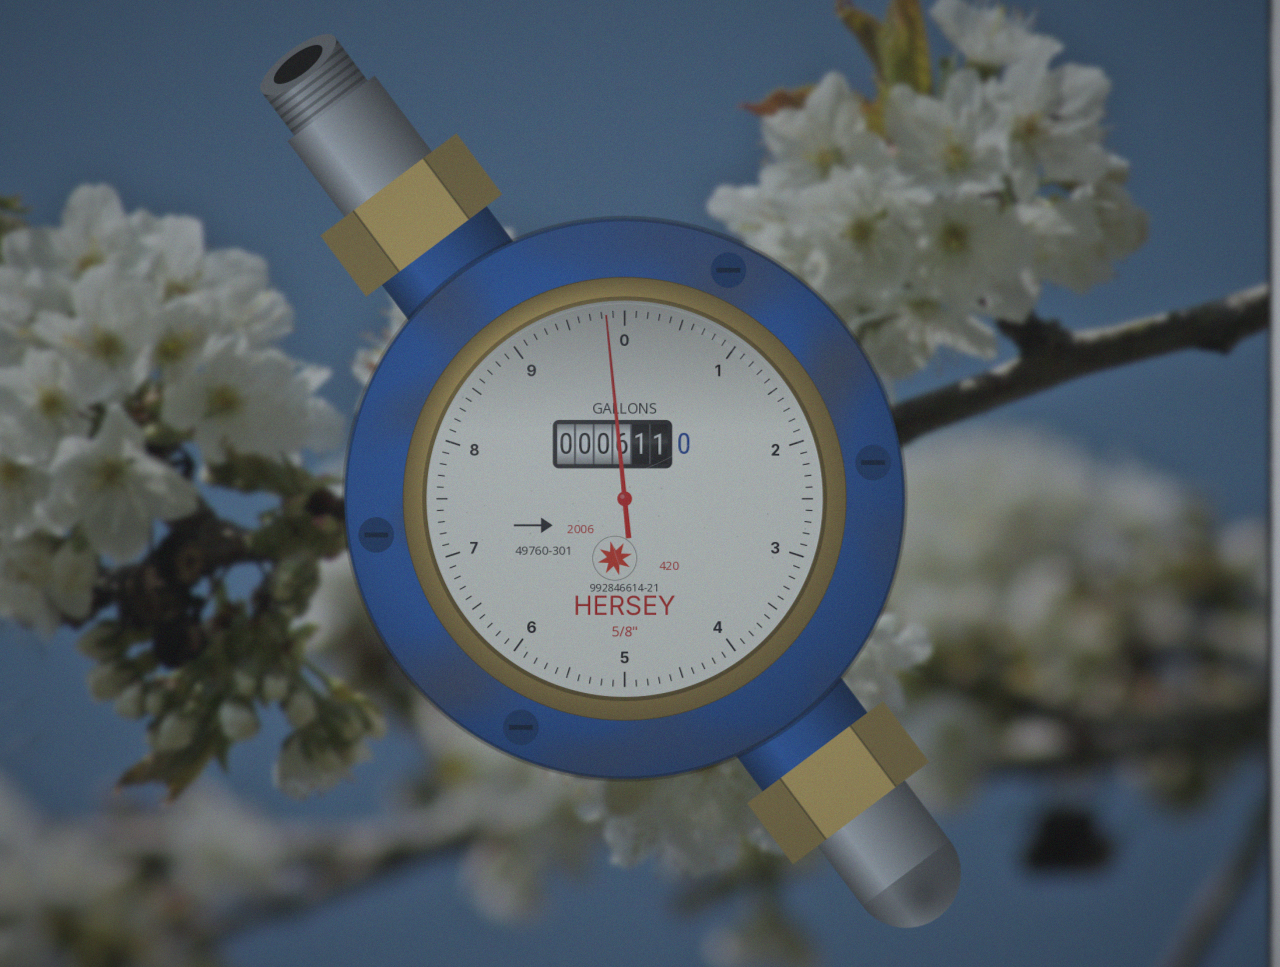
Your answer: 6109.8,gal
